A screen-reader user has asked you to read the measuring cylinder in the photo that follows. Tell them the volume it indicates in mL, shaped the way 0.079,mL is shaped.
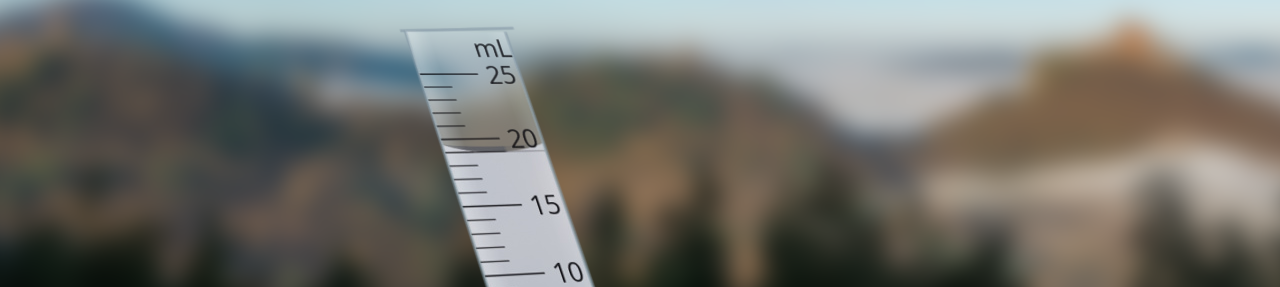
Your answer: 19,mL
